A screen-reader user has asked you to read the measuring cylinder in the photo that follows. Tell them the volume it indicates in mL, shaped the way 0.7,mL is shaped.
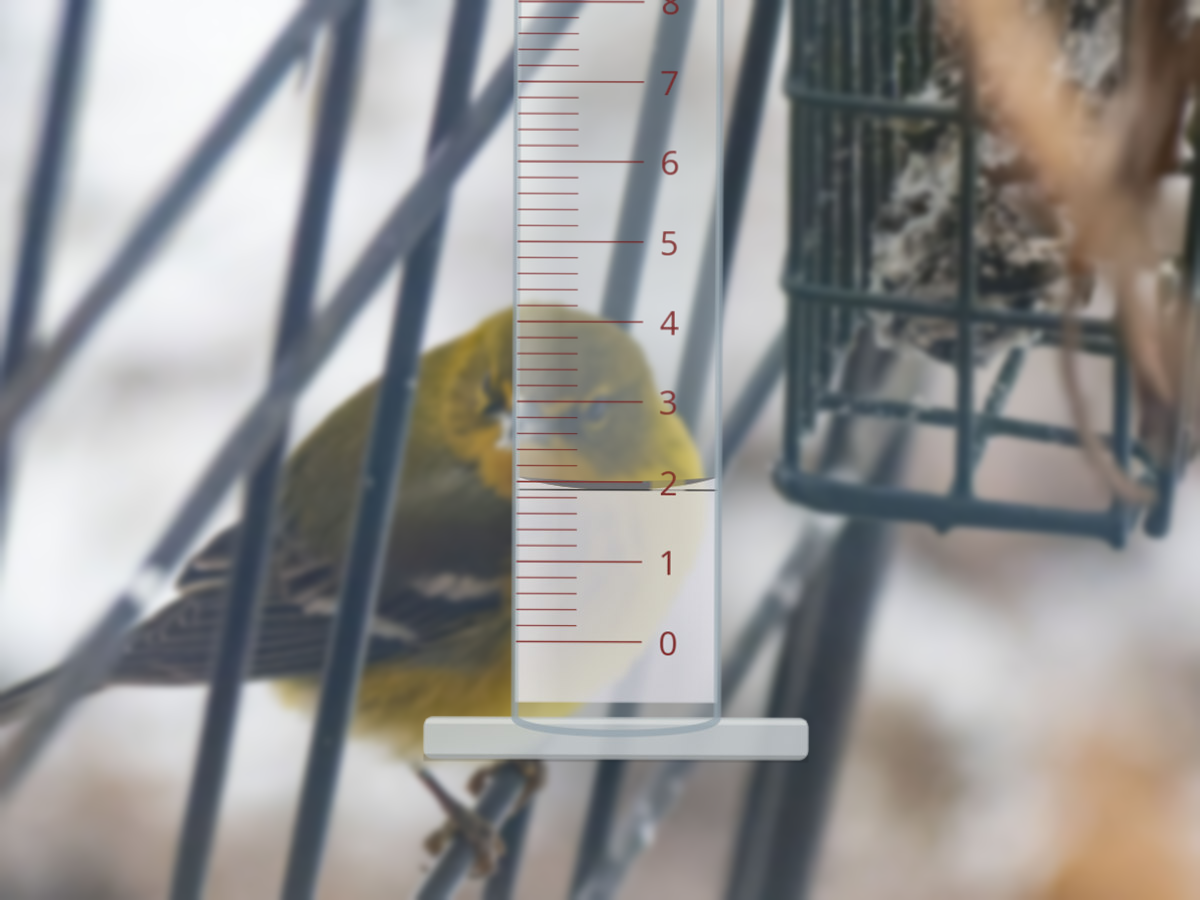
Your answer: 1.9,mL
